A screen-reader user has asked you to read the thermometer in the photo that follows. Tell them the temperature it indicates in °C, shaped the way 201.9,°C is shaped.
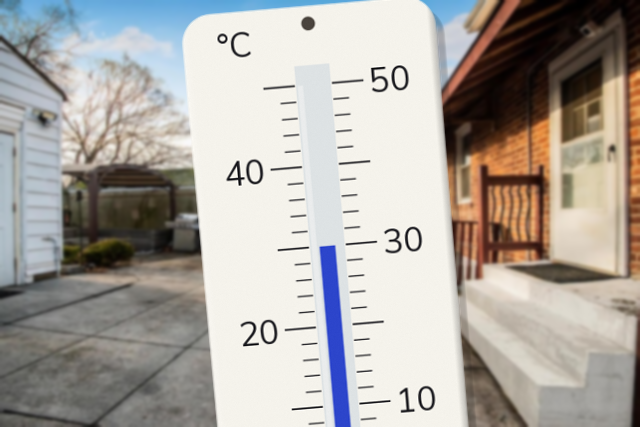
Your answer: 30,°C
